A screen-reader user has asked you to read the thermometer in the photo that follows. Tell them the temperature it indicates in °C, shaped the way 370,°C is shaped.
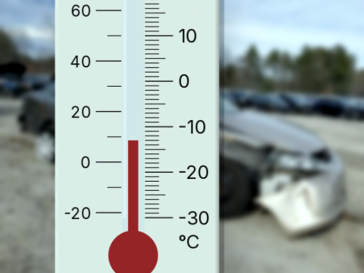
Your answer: -13,°C
